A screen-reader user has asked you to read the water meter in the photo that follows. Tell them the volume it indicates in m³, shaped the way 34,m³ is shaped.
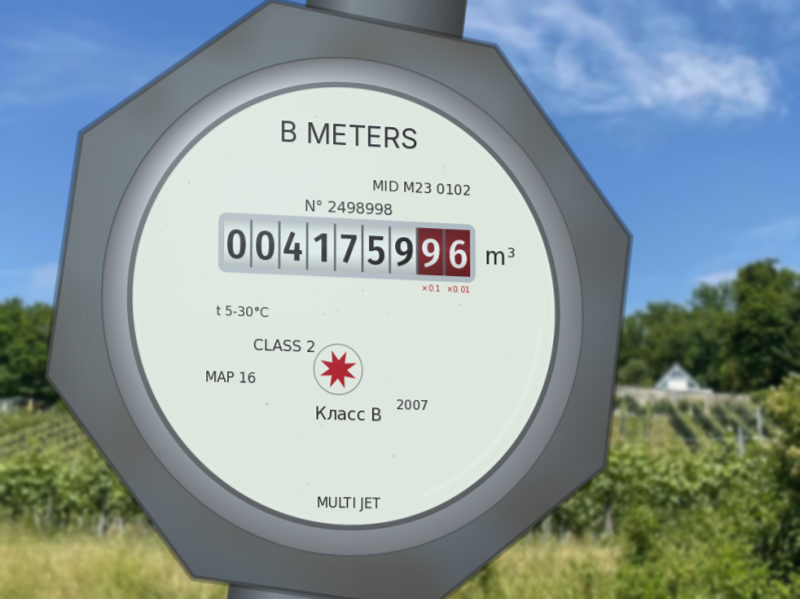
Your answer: 41759.96,m³
